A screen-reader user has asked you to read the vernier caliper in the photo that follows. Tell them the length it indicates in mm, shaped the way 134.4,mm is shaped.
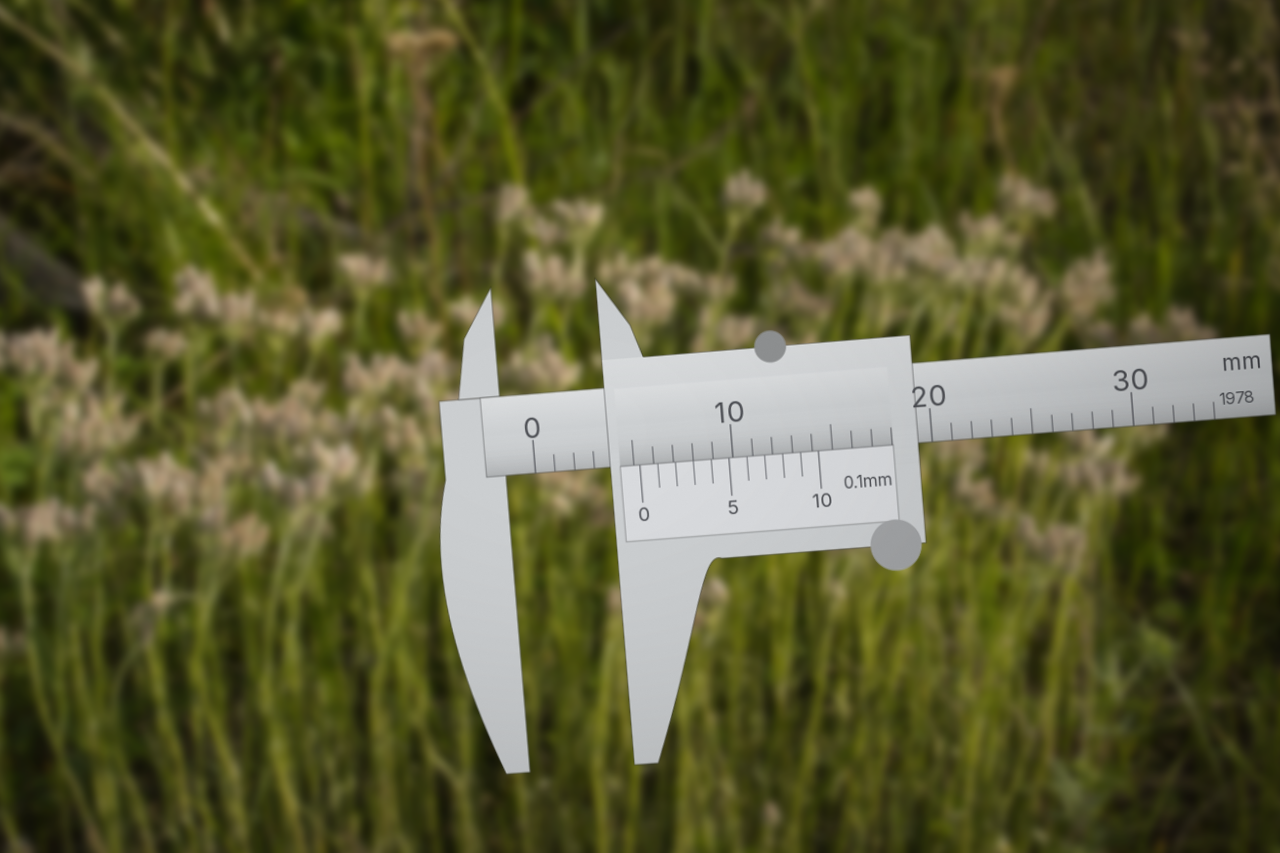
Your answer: 5.3,mm
